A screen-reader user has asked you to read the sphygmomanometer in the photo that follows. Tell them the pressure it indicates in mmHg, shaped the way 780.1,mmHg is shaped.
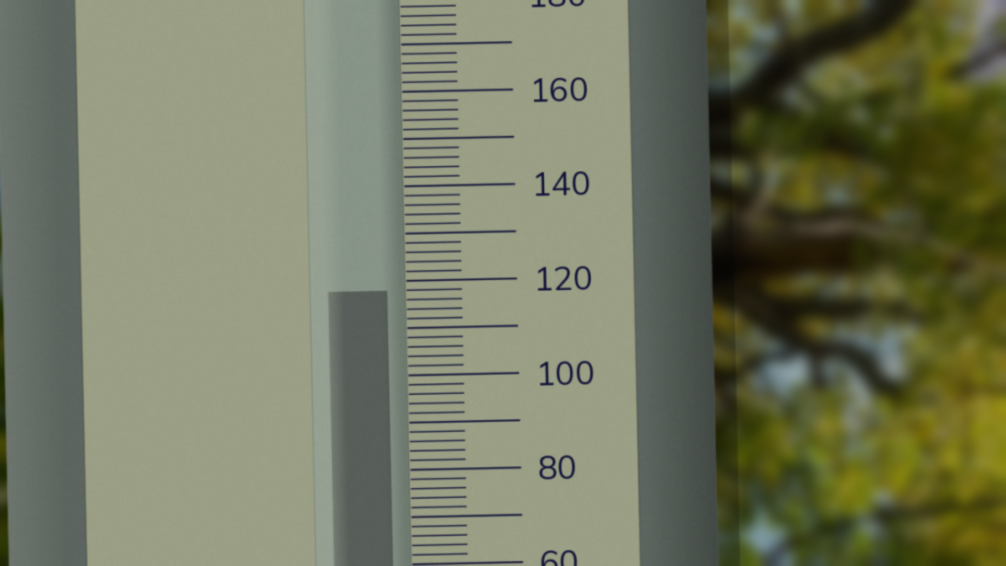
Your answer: 118,mmHg
